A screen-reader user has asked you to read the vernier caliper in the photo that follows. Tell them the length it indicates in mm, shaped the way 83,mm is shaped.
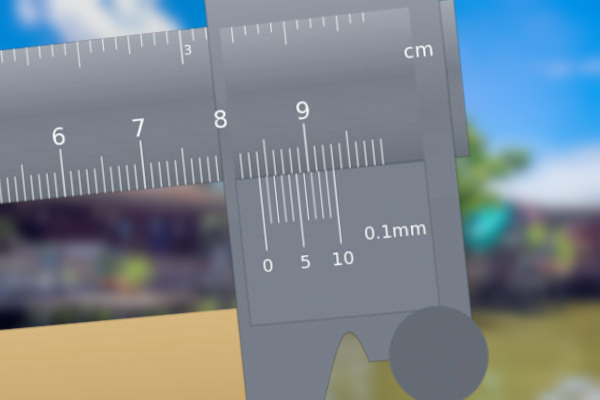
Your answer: 84.0,mm
